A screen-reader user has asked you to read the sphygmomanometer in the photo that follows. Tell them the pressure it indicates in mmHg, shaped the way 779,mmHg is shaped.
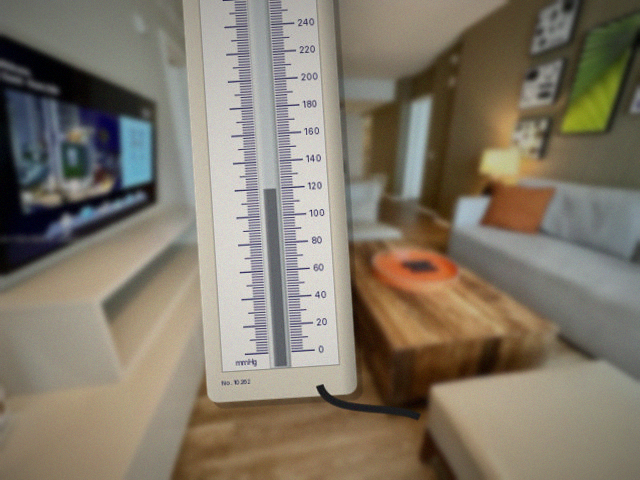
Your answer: 120,mmHg
